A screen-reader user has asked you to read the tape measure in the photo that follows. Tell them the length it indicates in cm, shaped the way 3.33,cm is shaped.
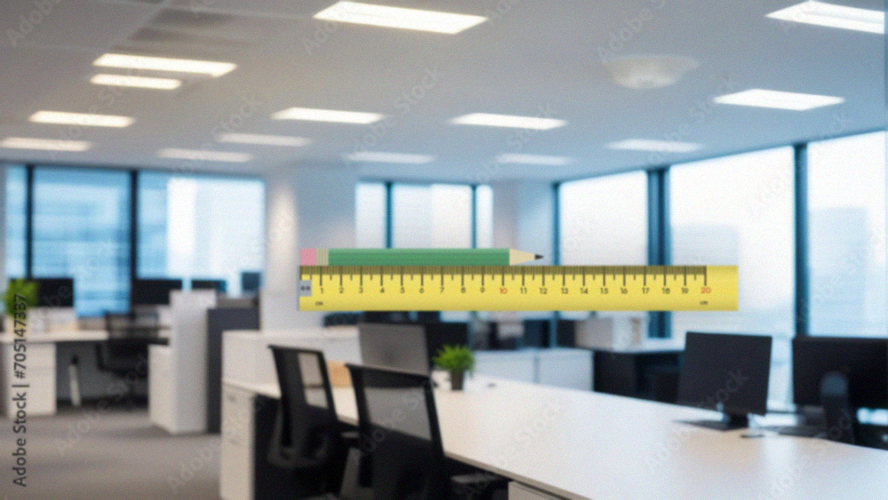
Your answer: 12,cm
